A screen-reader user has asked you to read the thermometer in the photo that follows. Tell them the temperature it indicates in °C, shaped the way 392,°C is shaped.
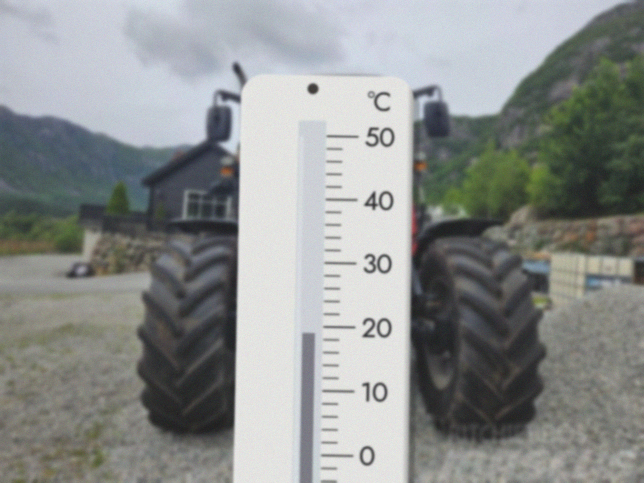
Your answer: 19,°C
